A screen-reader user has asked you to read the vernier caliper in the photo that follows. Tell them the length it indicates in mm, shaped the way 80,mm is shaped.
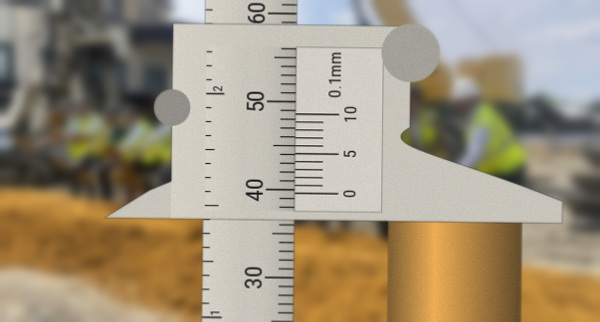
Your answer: 39.6,mm
